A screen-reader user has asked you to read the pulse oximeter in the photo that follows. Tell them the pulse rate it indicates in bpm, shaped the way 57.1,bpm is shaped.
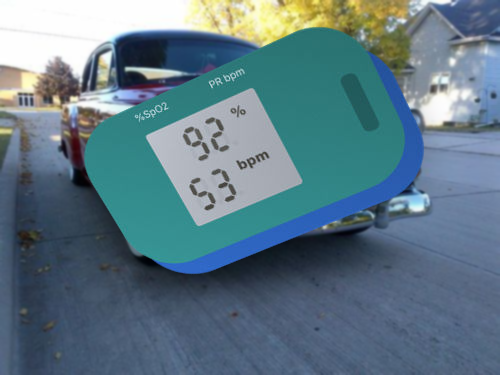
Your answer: 53,bpm
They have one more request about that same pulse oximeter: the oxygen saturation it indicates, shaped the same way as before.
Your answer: 92,%
